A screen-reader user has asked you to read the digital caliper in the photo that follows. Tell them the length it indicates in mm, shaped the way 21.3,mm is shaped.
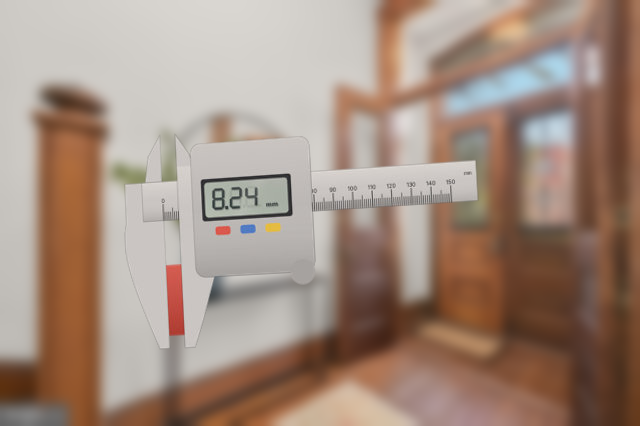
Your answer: 8.24,mm
